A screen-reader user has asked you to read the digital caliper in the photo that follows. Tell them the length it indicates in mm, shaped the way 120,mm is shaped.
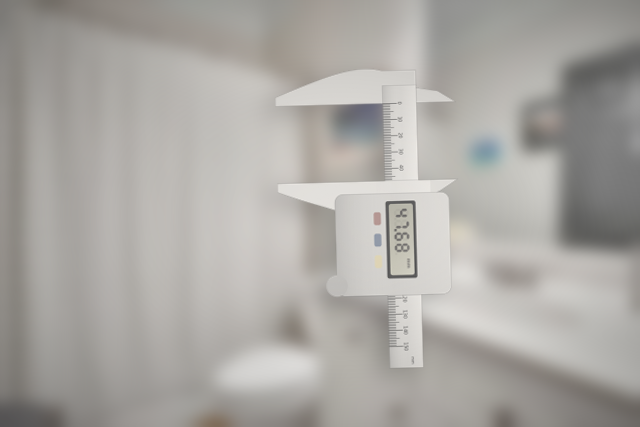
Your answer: 47.68,mm
